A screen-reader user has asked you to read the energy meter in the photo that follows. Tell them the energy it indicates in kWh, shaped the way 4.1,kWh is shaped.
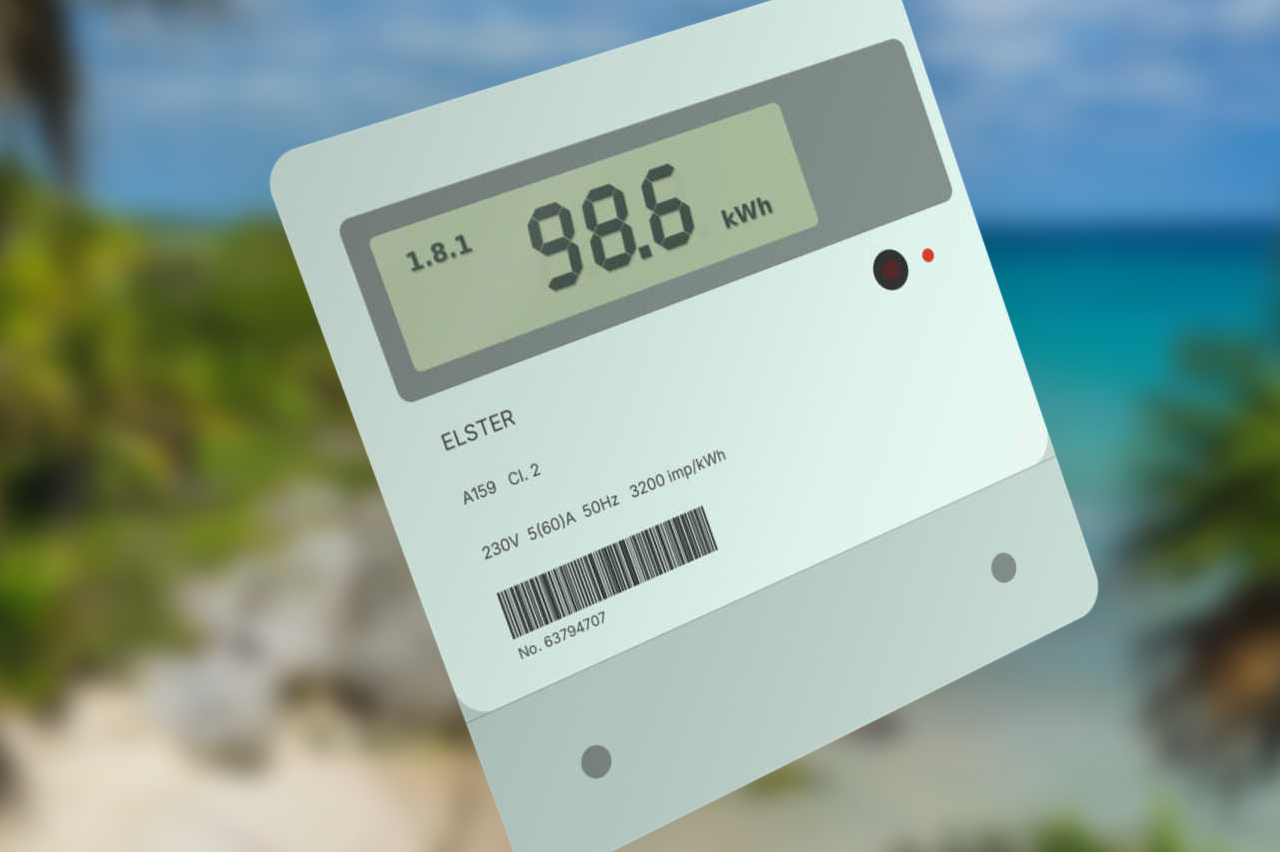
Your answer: 98.6,kWh
